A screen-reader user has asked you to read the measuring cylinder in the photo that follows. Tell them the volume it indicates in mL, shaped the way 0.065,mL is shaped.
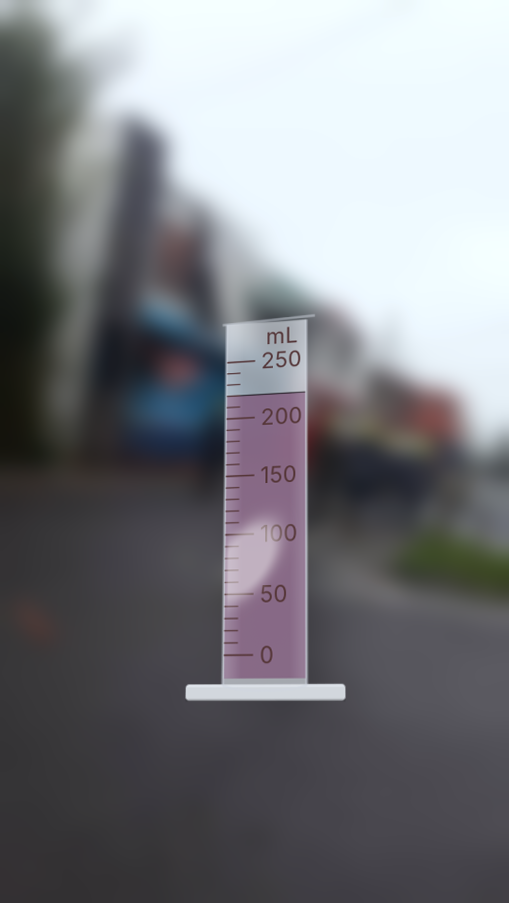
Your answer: 220,mL
